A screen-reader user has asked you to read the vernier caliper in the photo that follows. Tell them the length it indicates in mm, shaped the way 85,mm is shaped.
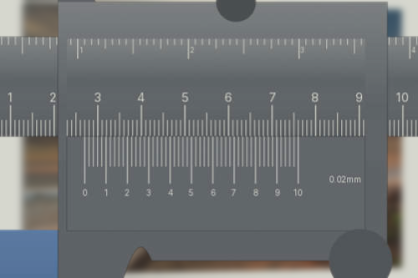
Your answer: 27.0,mm
